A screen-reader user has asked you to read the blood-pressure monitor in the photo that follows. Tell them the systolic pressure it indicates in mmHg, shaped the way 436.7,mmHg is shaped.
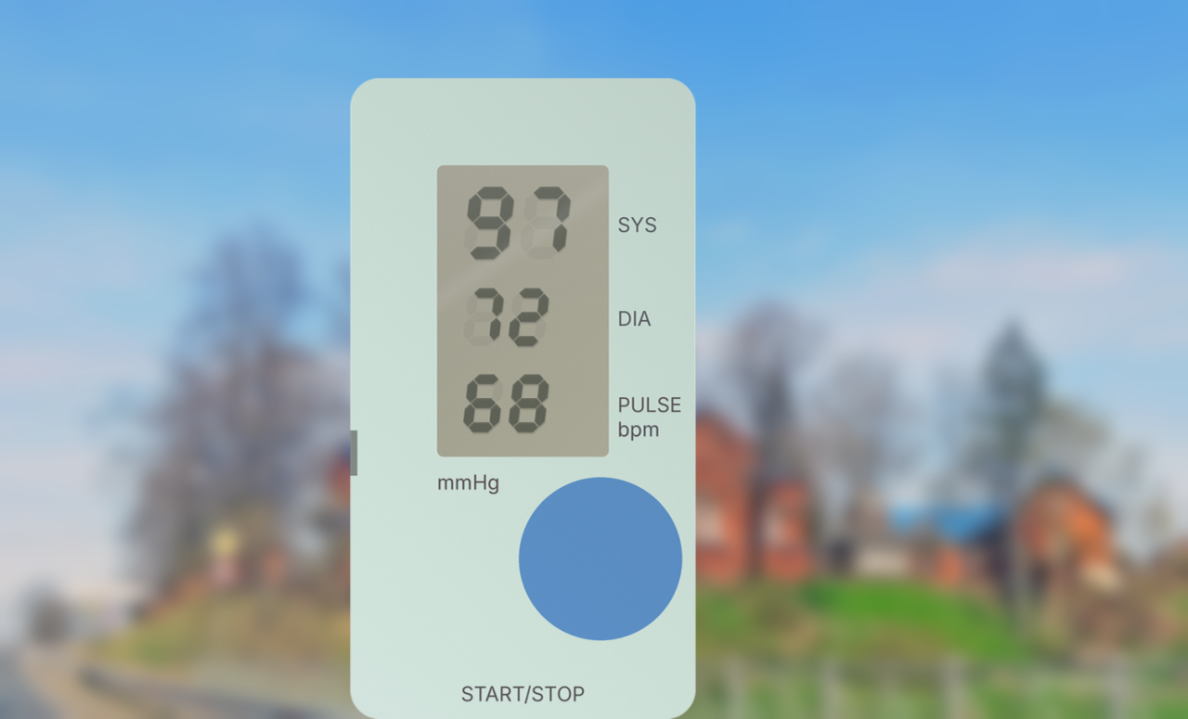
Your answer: 97,mmHg
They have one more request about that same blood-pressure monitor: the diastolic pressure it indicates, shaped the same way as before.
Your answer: 72,mmHg
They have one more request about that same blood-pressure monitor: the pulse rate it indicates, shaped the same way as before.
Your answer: 68,bpm
